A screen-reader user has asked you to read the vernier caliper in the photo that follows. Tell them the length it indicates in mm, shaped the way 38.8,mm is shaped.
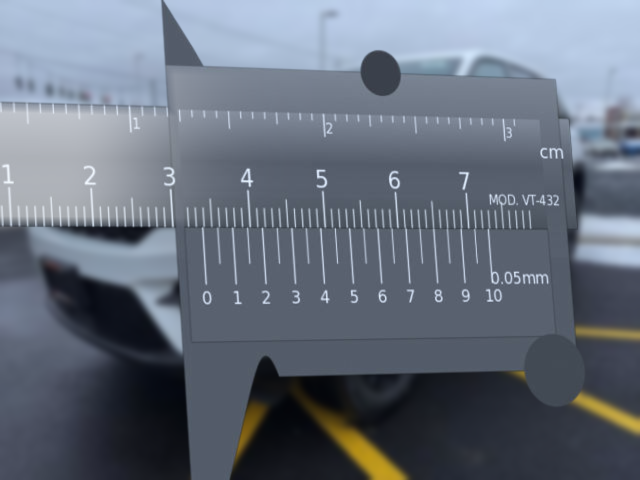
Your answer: 33.8,mm
